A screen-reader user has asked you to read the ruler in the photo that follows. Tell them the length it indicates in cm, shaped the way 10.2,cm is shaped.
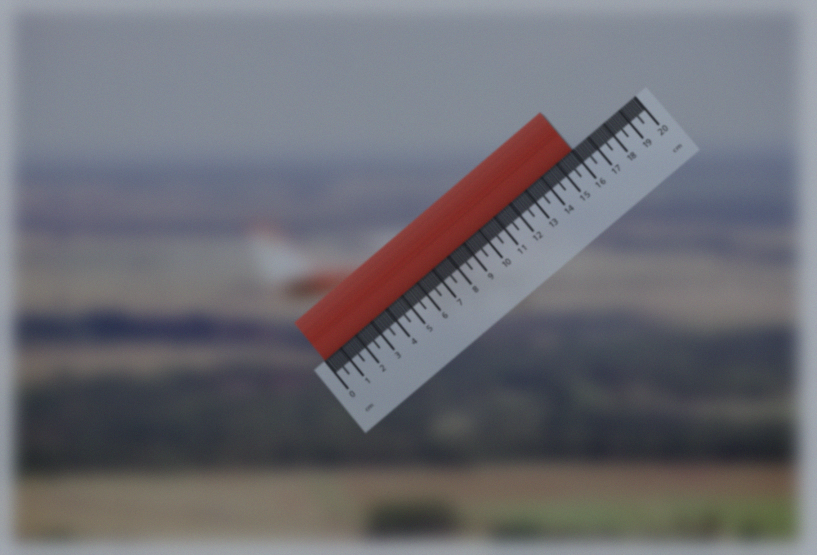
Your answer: 16,cm
